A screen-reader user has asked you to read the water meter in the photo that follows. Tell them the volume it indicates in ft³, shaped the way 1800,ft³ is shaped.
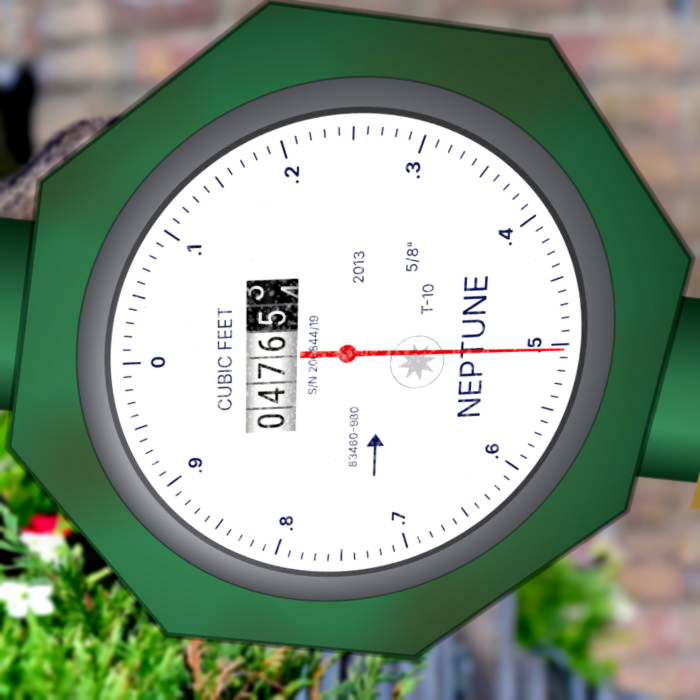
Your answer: 47653.50,ft³
